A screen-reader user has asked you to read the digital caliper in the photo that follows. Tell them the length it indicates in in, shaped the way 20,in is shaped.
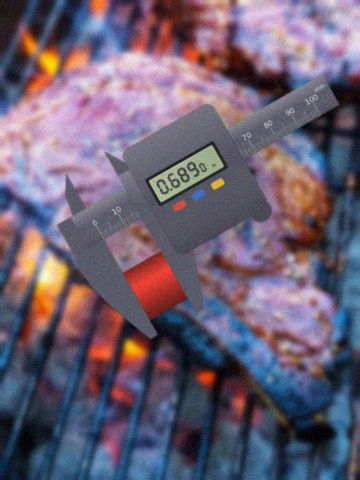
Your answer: 0.6890,in
